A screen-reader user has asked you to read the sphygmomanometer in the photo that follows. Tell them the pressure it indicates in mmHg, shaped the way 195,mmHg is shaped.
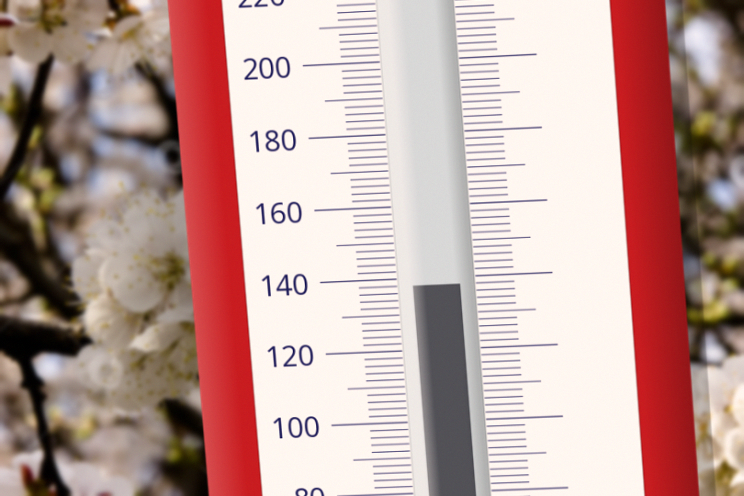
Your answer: 138,mmHg
